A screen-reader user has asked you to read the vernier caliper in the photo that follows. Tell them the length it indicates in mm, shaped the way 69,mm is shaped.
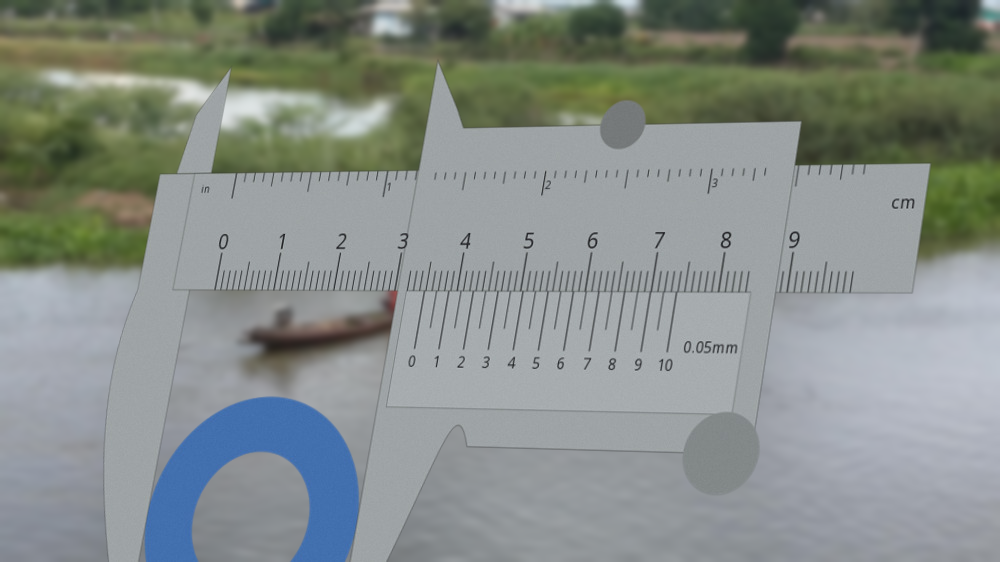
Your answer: 34.8,mm
